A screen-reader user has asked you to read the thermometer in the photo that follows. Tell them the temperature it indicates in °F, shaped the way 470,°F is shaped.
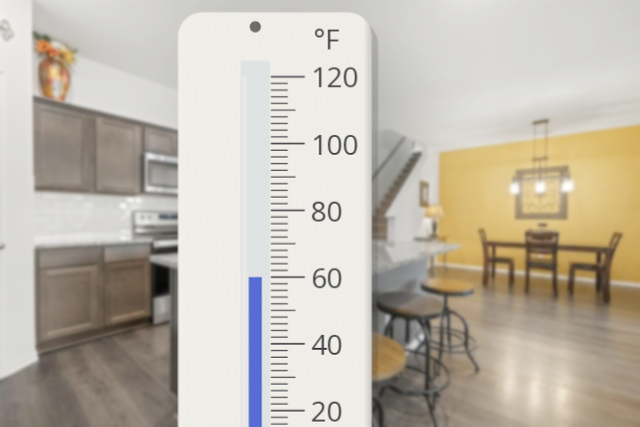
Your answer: 60,°F
